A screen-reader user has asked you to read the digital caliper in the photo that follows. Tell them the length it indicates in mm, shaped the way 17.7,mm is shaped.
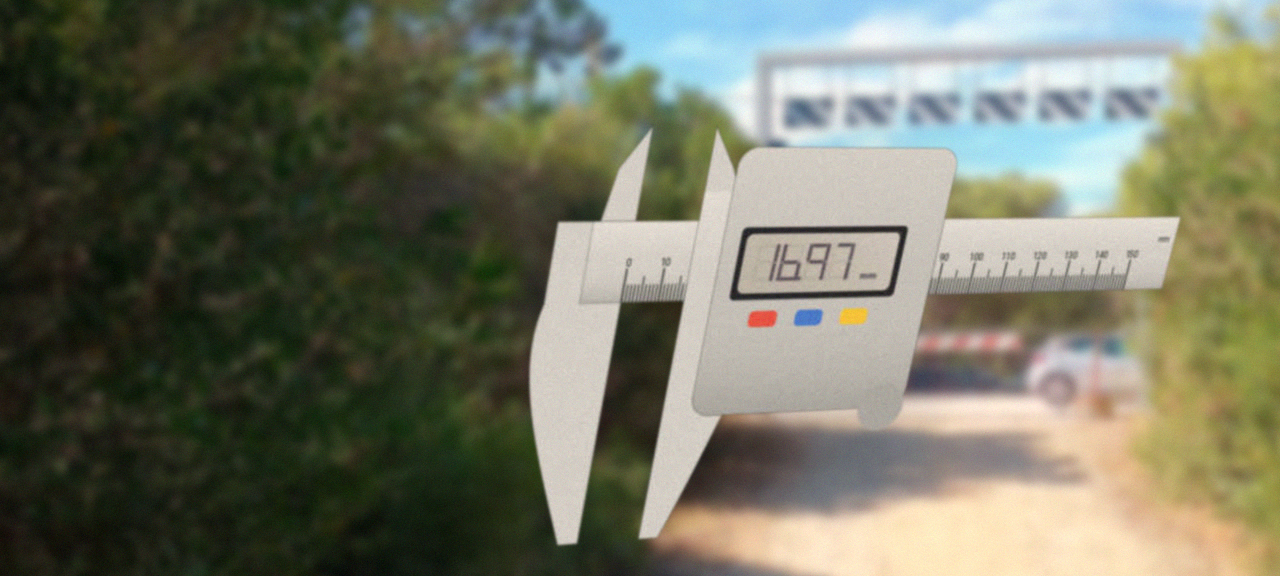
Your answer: 16.97,mm
